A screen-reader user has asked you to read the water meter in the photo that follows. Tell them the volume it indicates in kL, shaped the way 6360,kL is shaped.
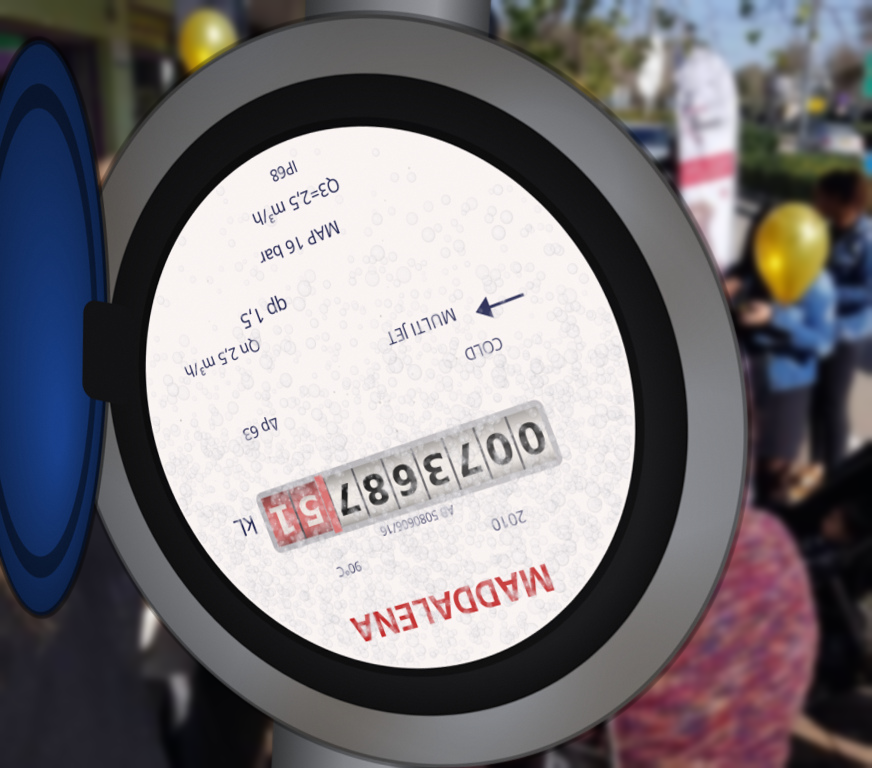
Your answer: 73687.51,kL
